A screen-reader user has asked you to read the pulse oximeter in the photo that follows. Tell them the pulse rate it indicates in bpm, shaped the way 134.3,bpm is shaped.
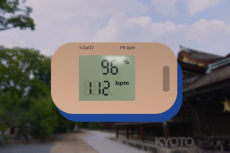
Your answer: 112,bpm
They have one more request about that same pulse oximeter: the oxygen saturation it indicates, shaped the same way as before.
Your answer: 96,%
